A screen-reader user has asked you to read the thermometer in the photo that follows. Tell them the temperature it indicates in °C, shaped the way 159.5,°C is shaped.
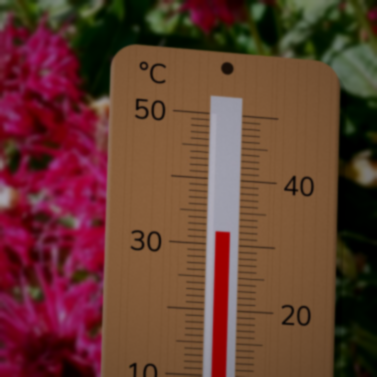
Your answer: 32,°C
